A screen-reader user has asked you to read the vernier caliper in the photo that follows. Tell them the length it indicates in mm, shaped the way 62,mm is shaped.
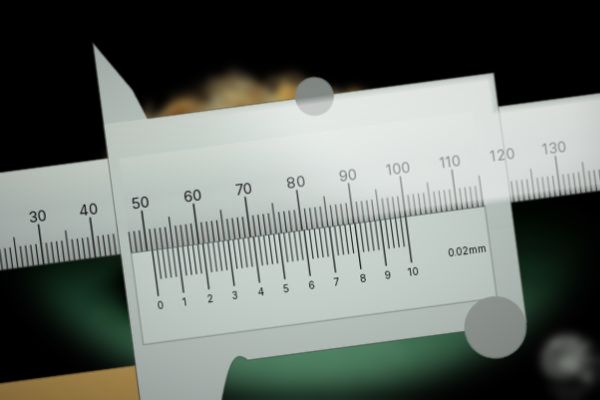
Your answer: 51.0,mm
